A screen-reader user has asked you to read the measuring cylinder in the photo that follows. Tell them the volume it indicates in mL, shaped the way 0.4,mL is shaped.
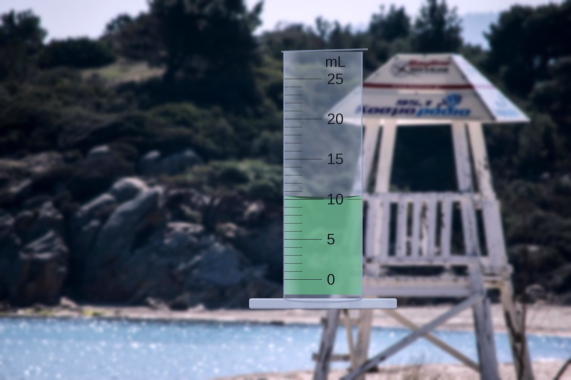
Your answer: 10,mL
